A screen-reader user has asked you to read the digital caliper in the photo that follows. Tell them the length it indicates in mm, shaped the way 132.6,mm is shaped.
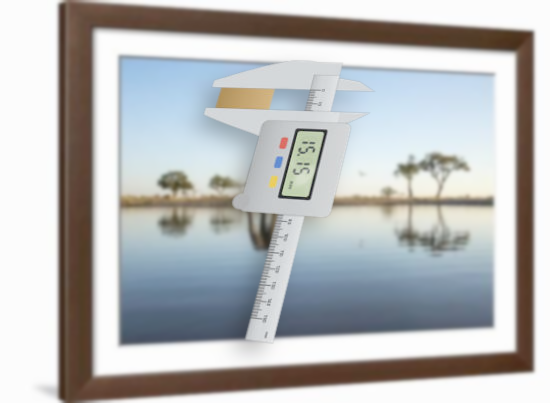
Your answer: 15.15,mm
